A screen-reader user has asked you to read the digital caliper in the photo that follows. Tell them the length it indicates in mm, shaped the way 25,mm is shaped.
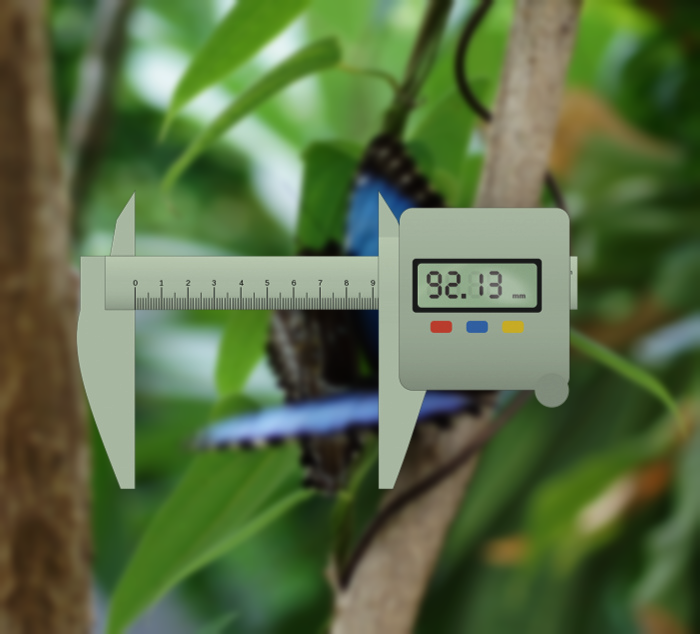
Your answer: 92.13,mm
